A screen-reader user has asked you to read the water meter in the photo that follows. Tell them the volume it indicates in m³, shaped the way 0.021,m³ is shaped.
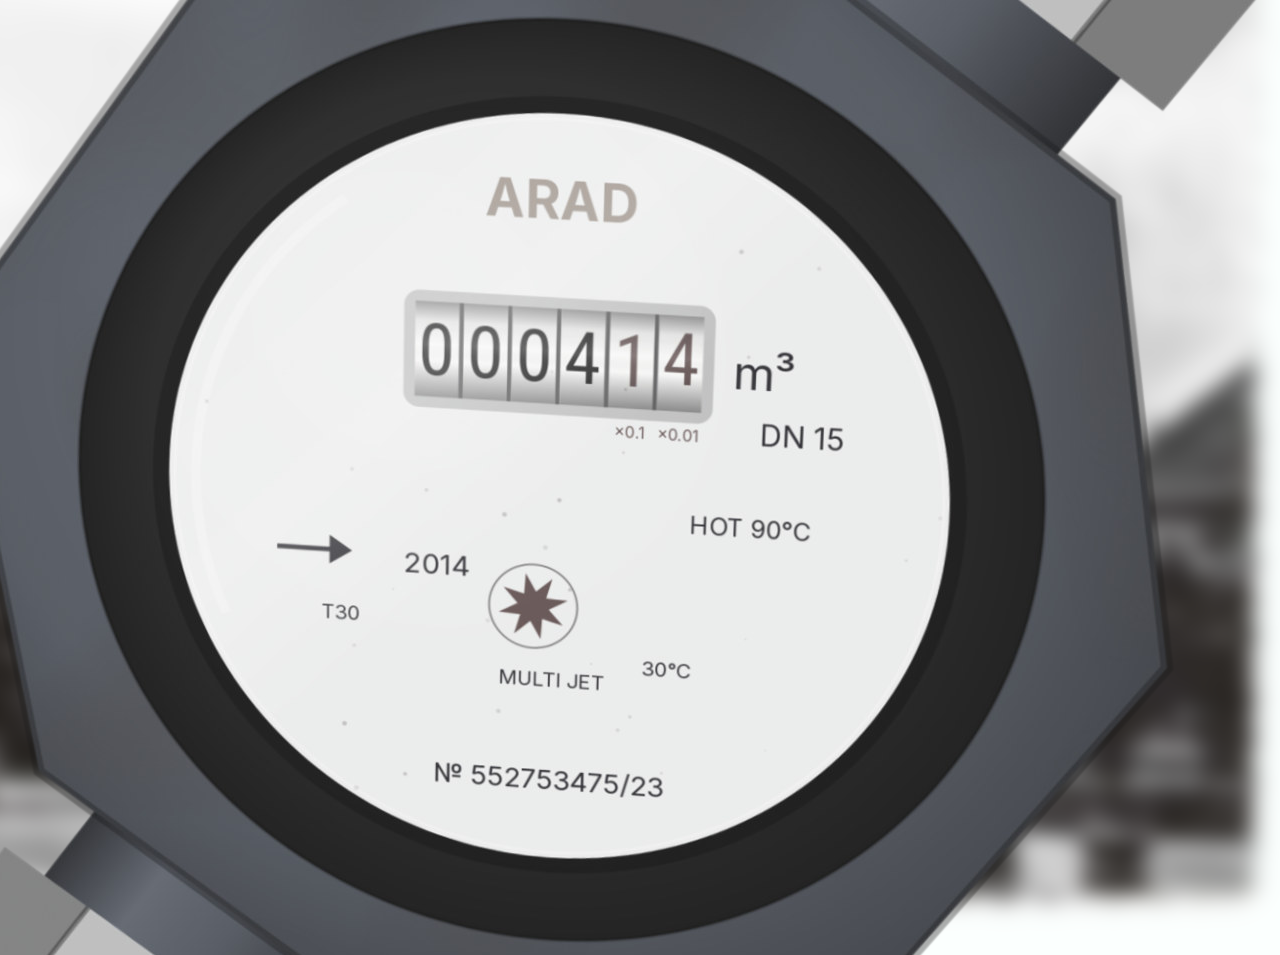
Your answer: 4.14,m³
